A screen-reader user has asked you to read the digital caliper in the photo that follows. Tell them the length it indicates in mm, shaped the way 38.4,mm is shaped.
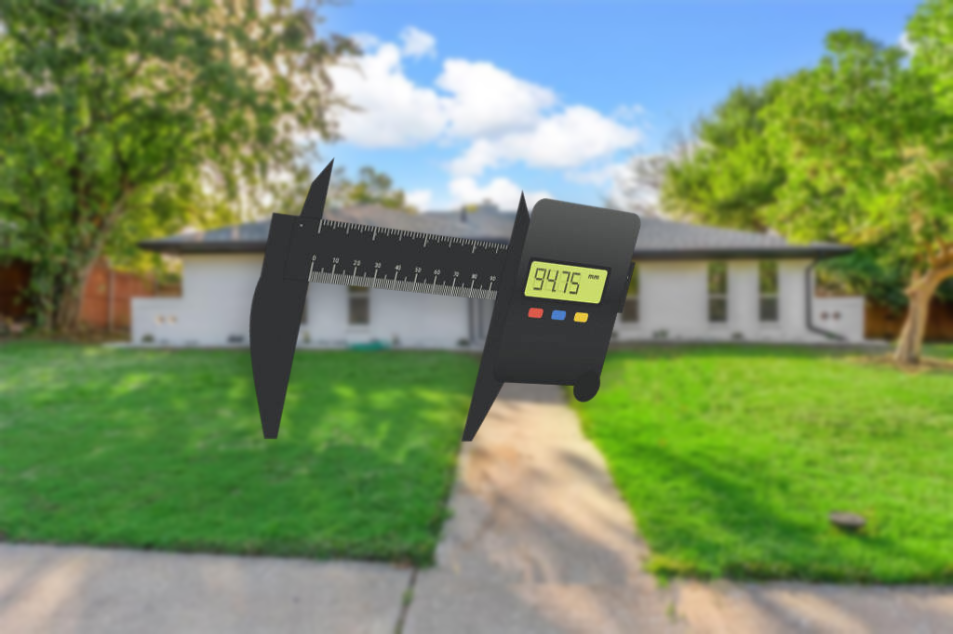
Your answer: 94.75,mm
